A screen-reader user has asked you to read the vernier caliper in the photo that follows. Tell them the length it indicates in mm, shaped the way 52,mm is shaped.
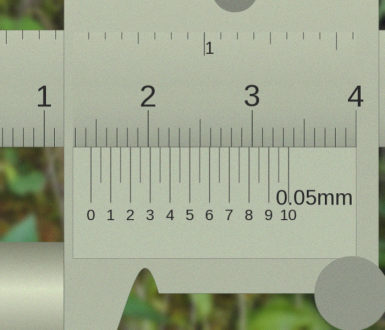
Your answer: 14.5,mm
